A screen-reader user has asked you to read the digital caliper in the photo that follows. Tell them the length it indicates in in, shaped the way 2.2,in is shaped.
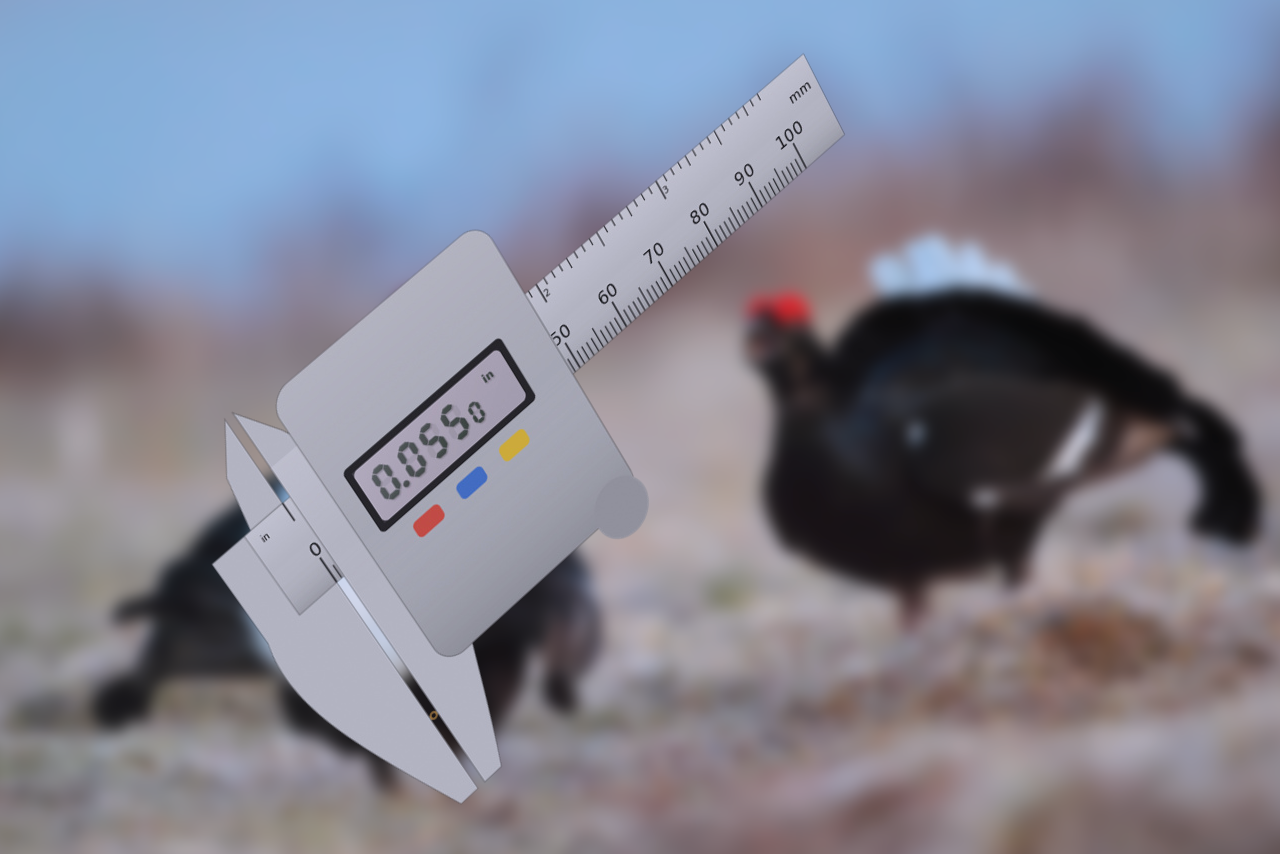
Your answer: 0.0550,in
